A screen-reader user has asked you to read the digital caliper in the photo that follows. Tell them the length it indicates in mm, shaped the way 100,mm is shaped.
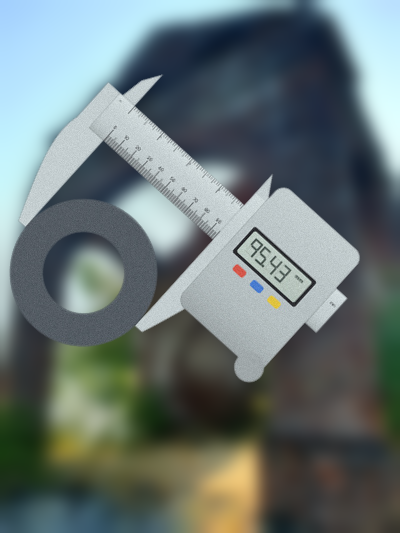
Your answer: 95.43,mm
